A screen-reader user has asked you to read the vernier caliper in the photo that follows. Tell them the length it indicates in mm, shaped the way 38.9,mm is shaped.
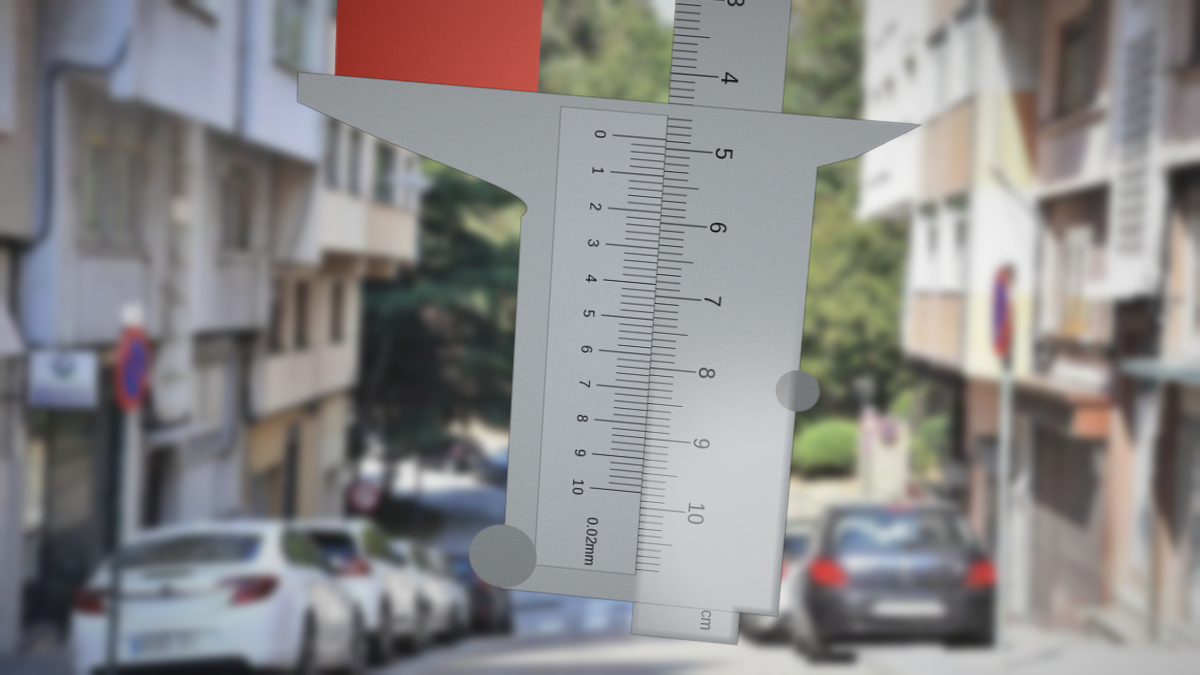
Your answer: 48.8,mm
